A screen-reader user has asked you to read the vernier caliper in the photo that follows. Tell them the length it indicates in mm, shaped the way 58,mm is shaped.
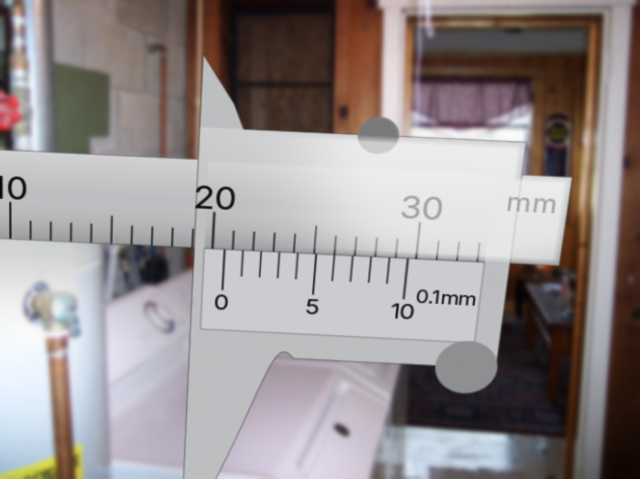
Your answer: 20.6,mm
